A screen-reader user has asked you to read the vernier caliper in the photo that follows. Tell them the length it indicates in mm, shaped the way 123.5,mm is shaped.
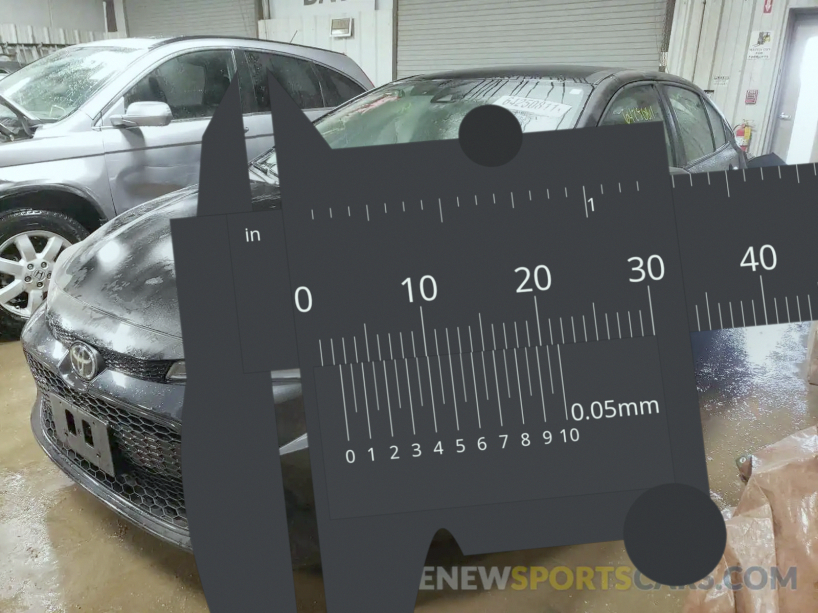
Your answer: 2.5,mm
